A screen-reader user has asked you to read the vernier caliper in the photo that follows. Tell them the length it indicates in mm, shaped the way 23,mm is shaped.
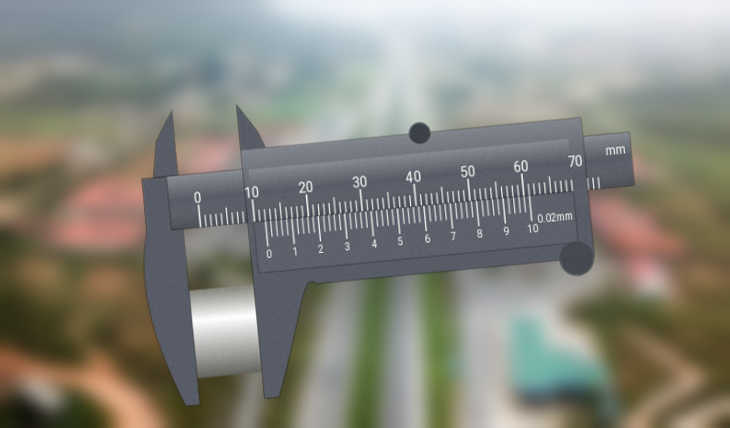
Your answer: 12.0,mm
